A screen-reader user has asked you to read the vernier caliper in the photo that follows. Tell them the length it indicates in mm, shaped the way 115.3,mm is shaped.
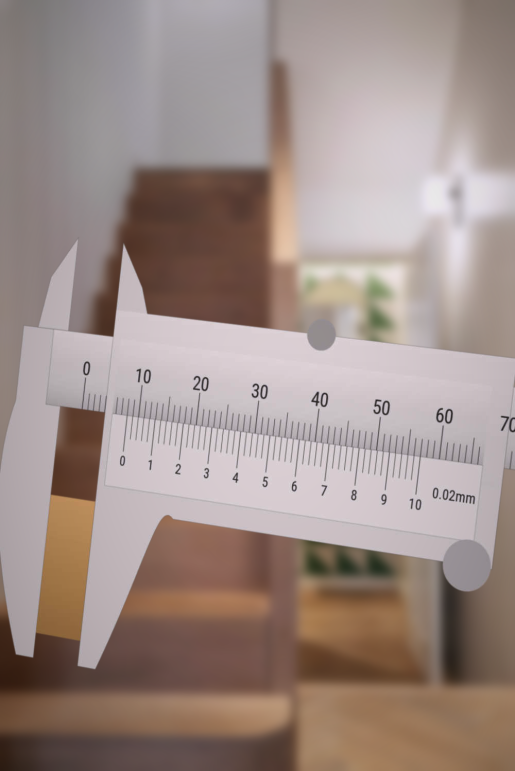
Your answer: 8.0,mm
